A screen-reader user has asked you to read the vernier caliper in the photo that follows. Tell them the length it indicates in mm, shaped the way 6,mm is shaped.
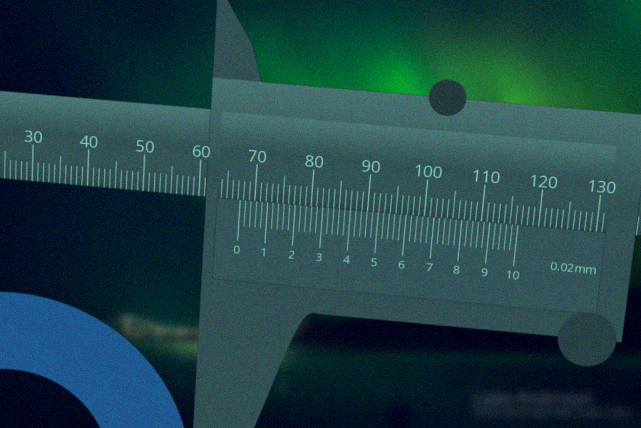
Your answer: 67.4,mm
